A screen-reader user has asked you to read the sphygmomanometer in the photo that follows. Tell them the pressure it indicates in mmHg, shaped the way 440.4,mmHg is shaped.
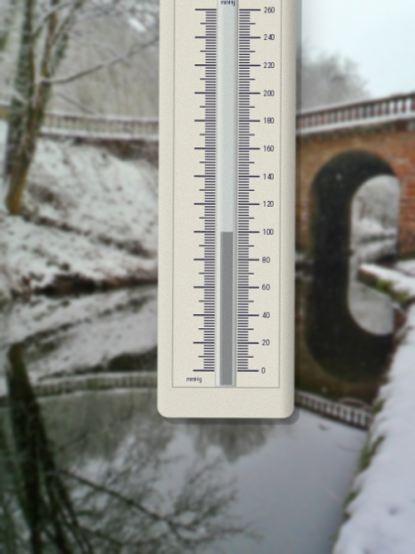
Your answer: 100,mmHg
